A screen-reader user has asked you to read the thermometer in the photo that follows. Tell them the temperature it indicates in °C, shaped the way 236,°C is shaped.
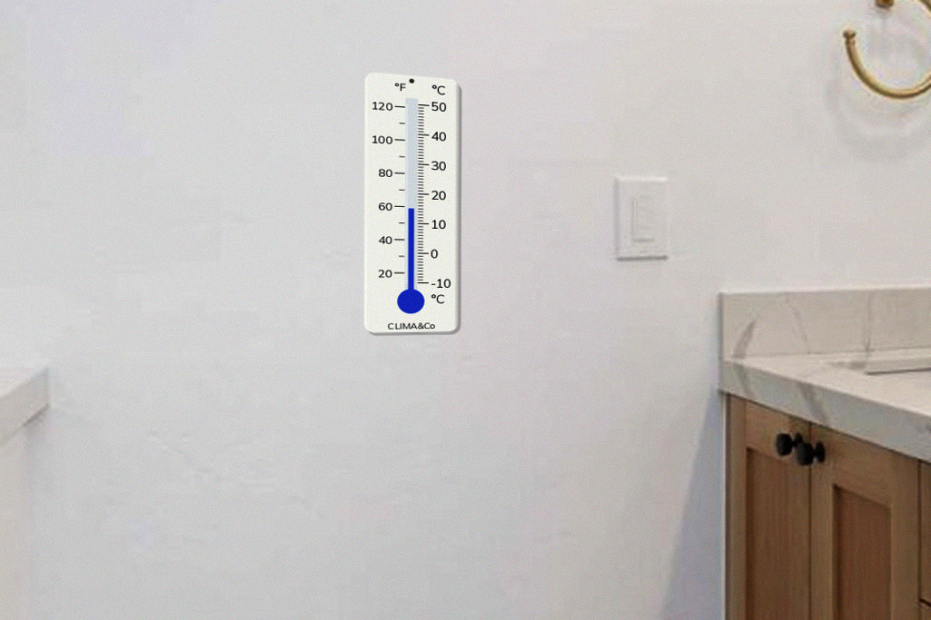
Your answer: 15,°C
